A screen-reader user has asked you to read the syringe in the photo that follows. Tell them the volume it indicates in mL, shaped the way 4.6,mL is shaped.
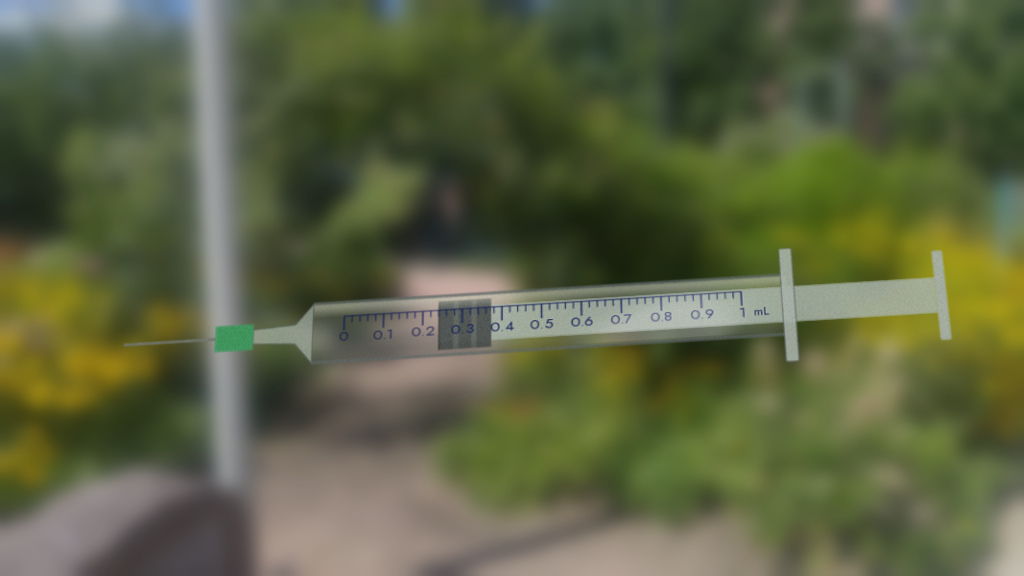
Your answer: 0.24,mL
